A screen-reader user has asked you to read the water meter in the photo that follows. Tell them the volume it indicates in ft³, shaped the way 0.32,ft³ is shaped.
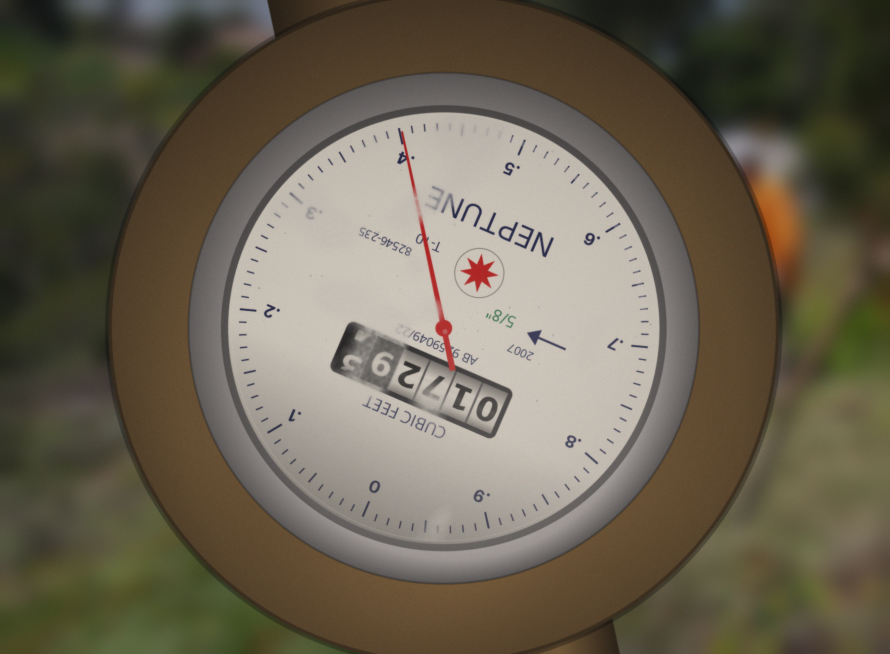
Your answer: 17293.40,ft³
